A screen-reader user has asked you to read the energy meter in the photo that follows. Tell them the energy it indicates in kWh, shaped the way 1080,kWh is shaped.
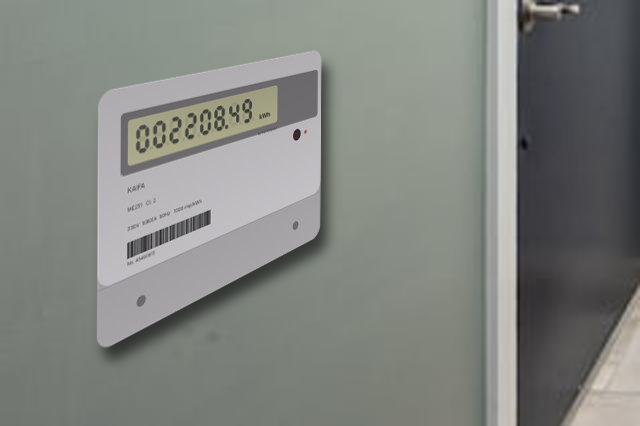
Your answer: 2208.49,kWh
